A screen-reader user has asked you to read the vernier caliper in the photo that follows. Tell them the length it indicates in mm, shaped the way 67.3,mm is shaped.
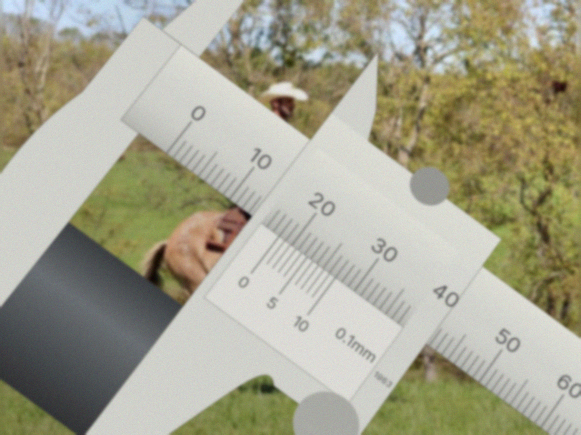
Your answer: 18.0,mm
